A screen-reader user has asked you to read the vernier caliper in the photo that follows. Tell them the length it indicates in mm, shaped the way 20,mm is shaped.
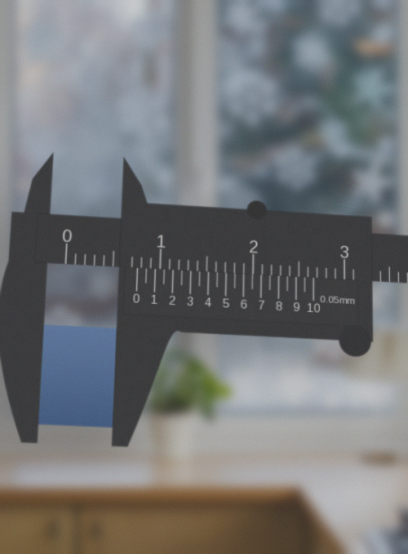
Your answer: 7.6,mm
